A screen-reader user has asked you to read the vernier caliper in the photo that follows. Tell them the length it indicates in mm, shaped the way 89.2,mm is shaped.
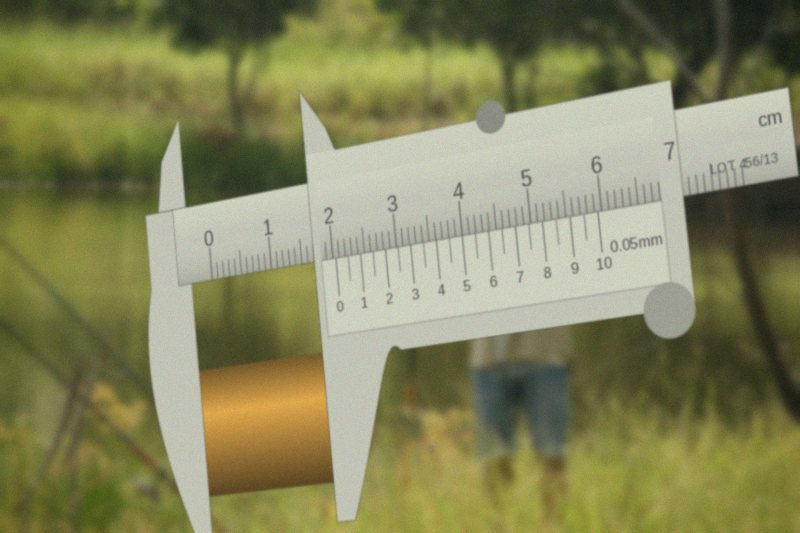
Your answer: 20.5,mm
